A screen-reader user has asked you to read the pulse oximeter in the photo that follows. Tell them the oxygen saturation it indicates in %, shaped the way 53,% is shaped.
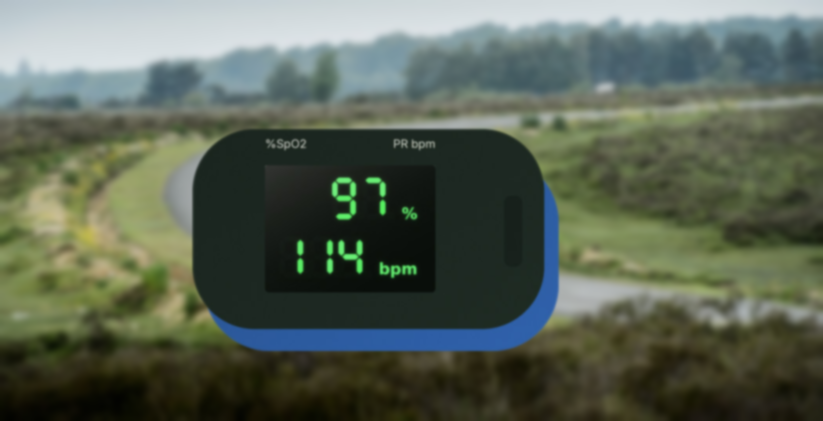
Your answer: 97,%
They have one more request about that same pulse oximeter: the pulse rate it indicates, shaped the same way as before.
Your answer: 114,bpm
